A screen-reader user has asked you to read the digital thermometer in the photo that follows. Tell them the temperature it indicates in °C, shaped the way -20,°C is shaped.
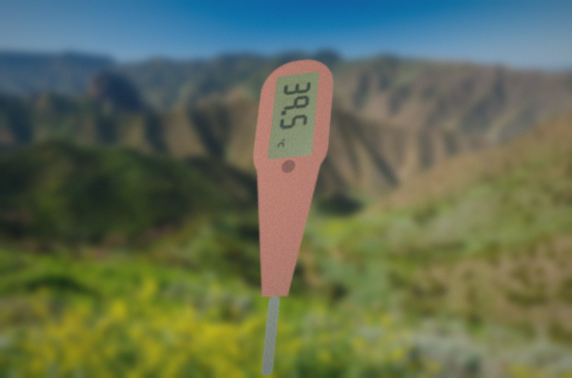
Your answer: 39.5,°C
